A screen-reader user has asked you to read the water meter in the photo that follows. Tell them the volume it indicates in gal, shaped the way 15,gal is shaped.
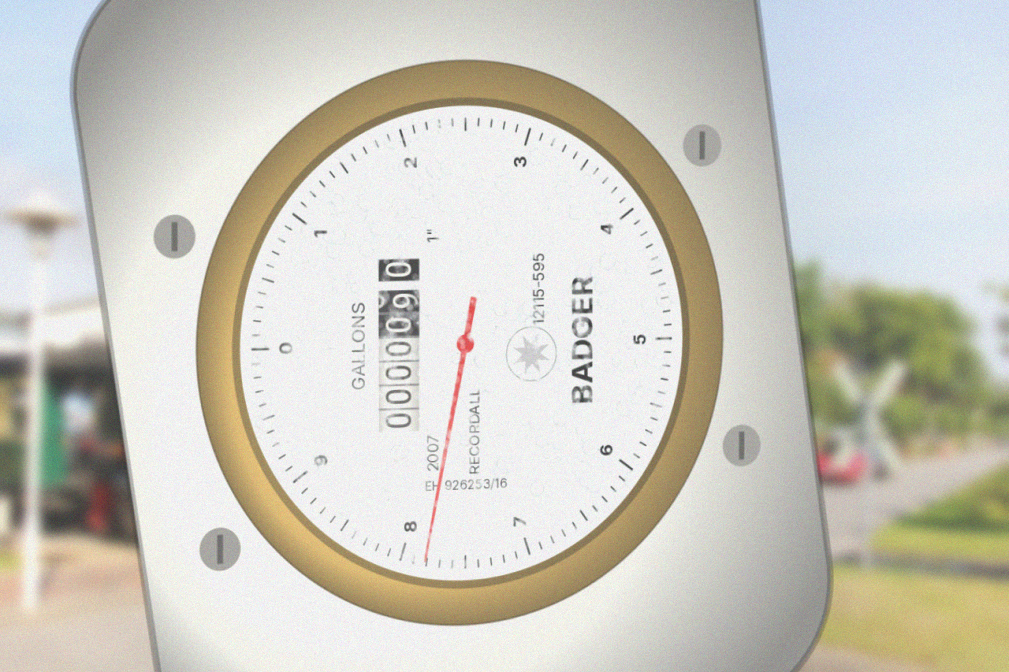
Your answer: 87.8,gal
